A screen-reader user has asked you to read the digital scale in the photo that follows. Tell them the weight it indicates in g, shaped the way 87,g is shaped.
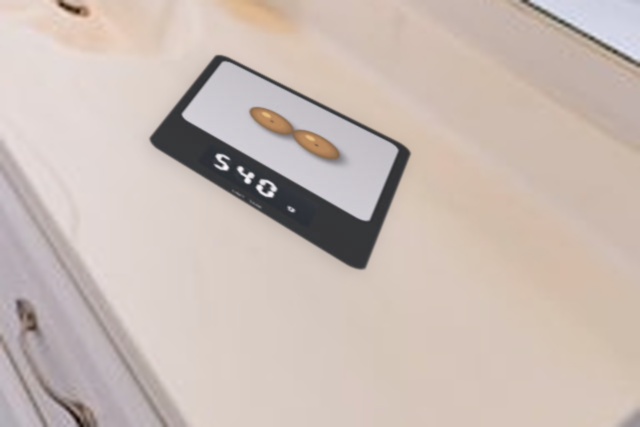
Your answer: 540,g
